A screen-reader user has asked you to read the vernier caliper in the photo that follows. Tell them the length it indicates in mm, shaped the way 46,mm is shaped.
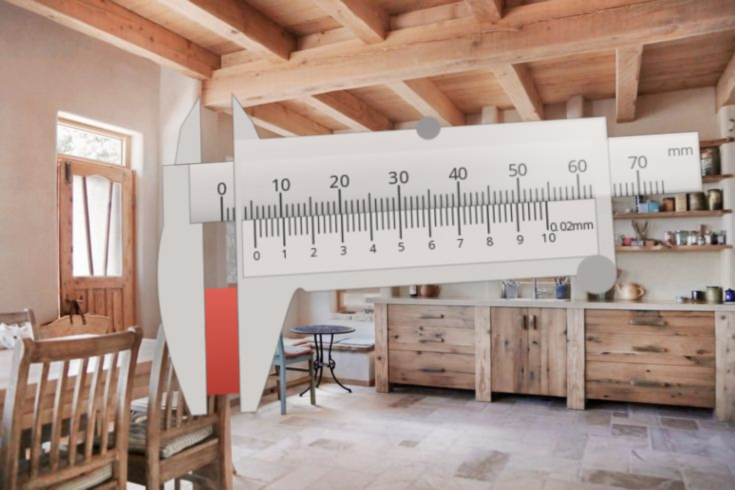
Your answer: 5.5,mm
